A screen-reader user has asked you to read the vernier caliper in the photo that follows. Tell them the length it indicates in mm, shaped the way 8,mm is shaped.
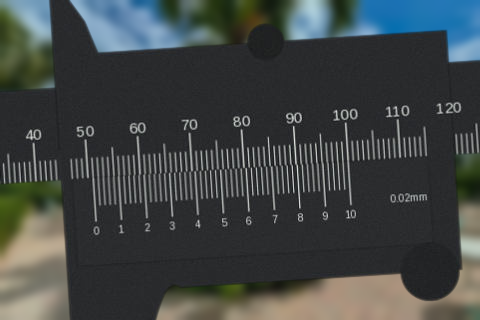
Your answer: 51.0,mm
